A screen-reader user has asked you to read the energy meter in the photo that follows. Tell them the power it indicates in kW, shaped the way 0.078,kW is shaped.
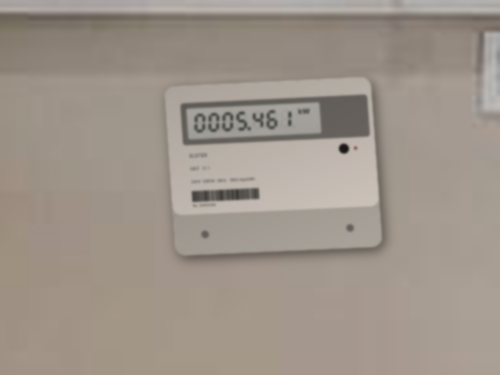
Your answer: 5.461,kW
